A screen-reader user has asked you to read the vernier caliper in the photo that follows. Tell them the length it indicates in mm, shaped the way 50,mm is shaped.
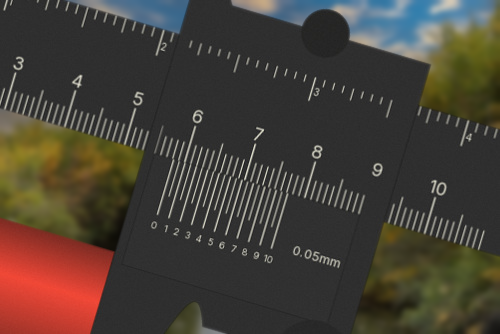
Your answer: 58.2,mm
